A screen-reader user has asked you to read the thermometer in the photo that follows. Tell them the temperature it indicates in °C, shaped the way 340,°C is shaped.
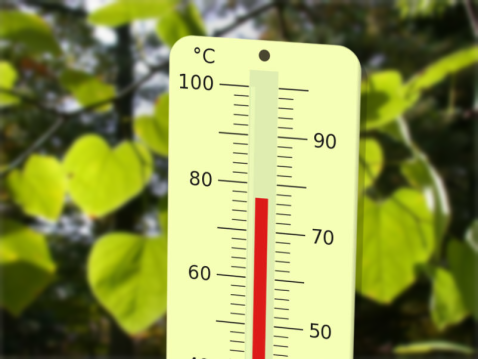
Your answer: 77,°C
